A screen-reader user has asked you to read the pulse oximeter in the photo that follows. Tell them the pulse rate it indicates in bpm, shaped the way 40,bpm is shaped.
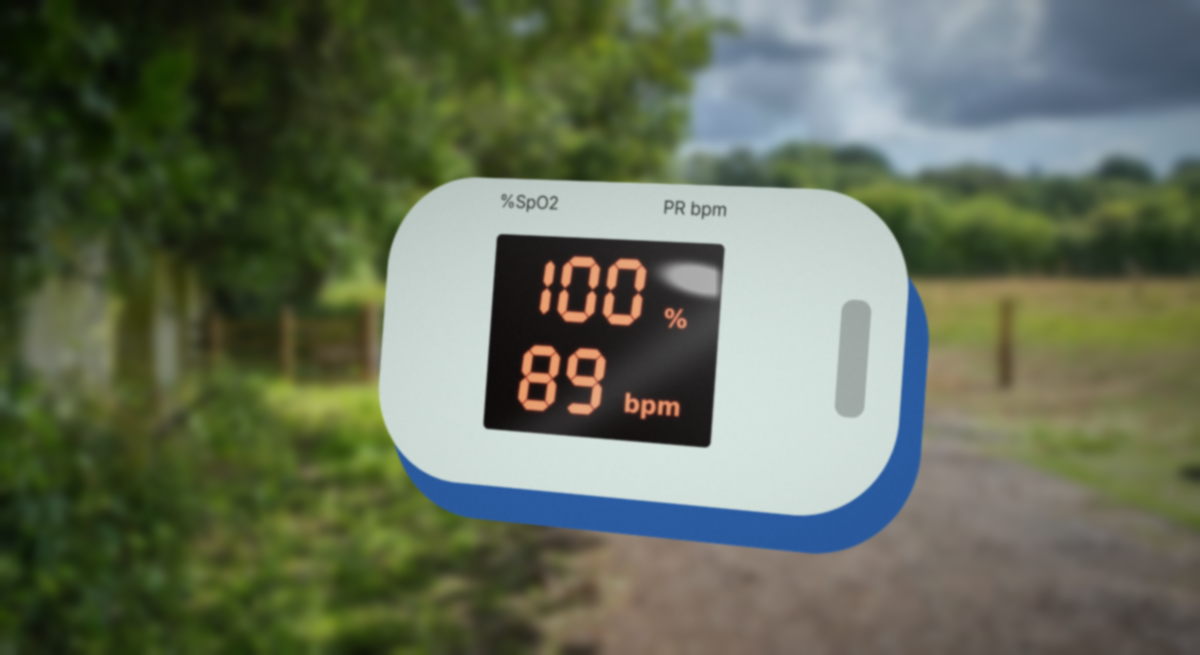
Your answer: 89,bpm
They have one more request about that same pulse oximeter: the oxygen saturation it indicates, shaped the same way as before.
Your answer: 100,%
